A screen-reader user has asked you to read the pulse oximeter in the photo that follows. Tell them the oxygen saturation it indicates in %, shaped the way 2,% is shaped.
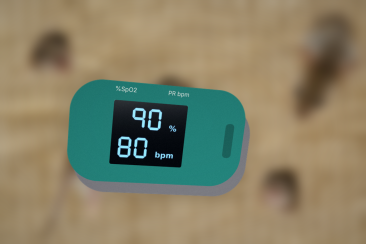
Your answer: 90,%
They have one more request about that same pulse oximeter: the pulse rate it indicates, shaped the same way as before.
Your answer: 80,bpm
